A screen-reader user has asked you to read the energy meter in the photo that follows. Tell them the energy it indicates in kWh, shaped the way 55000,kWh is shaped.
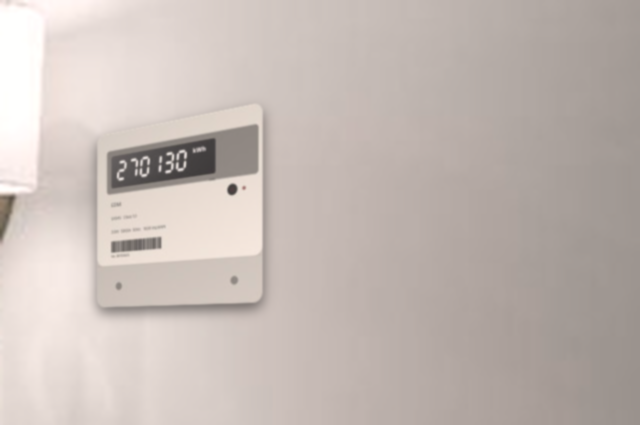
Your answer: 270130,kWh
